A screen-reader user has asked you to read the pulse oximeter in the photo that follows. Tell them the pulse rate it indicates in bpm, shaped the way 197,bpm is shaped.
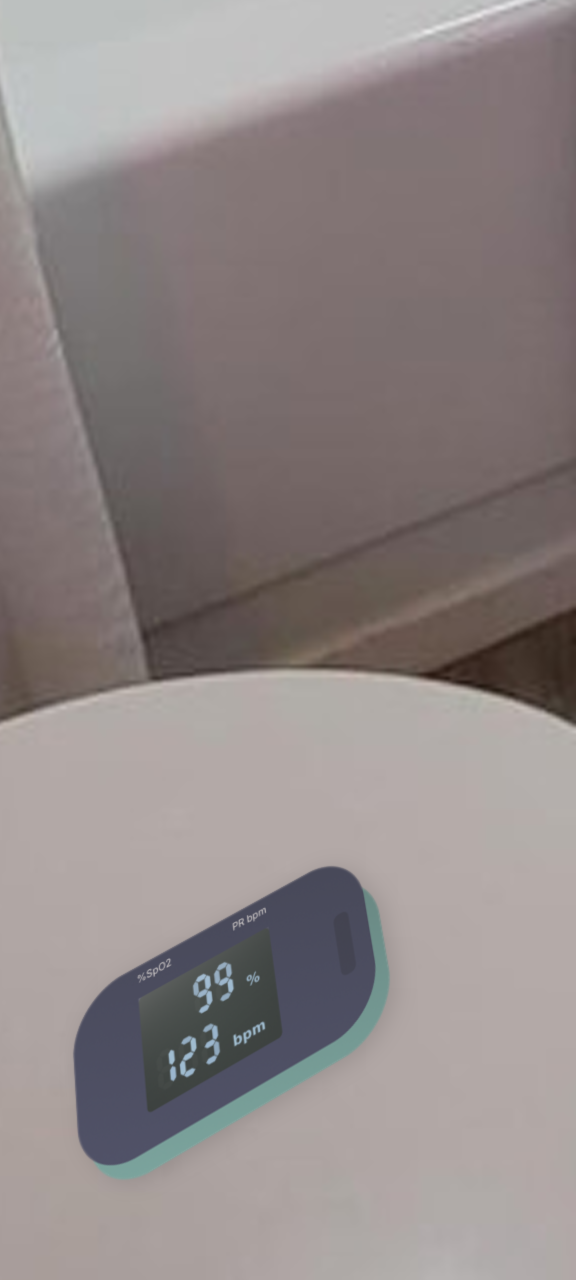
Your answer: 123,bpm
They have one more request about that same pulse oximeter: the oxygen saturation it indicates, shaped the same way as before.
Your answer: 99,%
